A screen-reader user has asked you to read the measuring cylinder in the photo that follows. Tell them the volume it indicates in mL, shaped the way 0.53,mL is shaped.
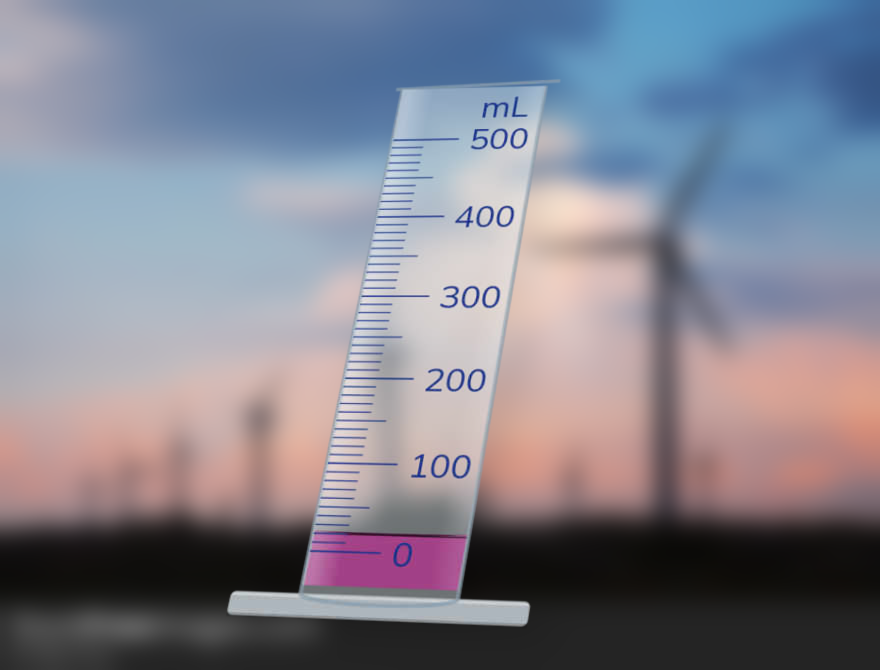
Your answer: 20,mL
